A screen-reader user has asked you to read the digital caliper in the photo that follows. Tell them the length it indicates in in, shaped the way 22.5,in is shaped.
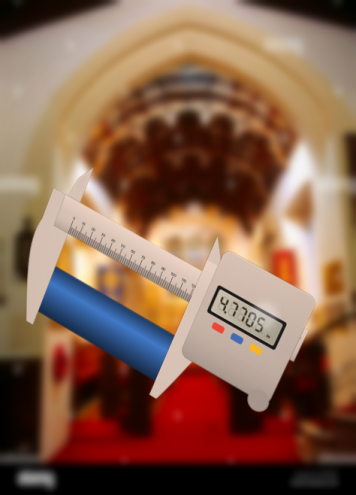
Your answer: 4.7705,in
